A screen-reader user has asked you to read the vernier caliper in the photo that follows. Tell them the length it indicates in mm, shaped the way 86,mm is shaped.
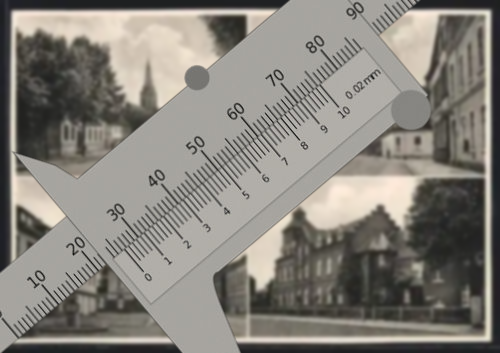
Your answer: 26.5,mm
